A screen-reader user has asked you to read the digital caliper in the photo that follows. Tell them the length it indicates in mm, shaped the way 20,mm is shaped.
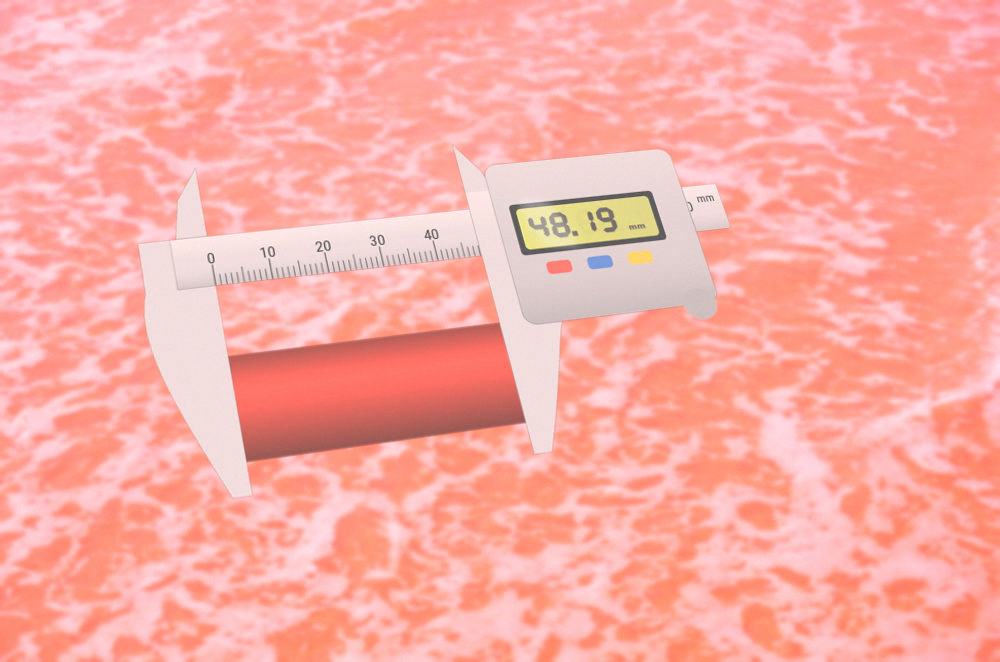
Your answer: 48.19,mm
